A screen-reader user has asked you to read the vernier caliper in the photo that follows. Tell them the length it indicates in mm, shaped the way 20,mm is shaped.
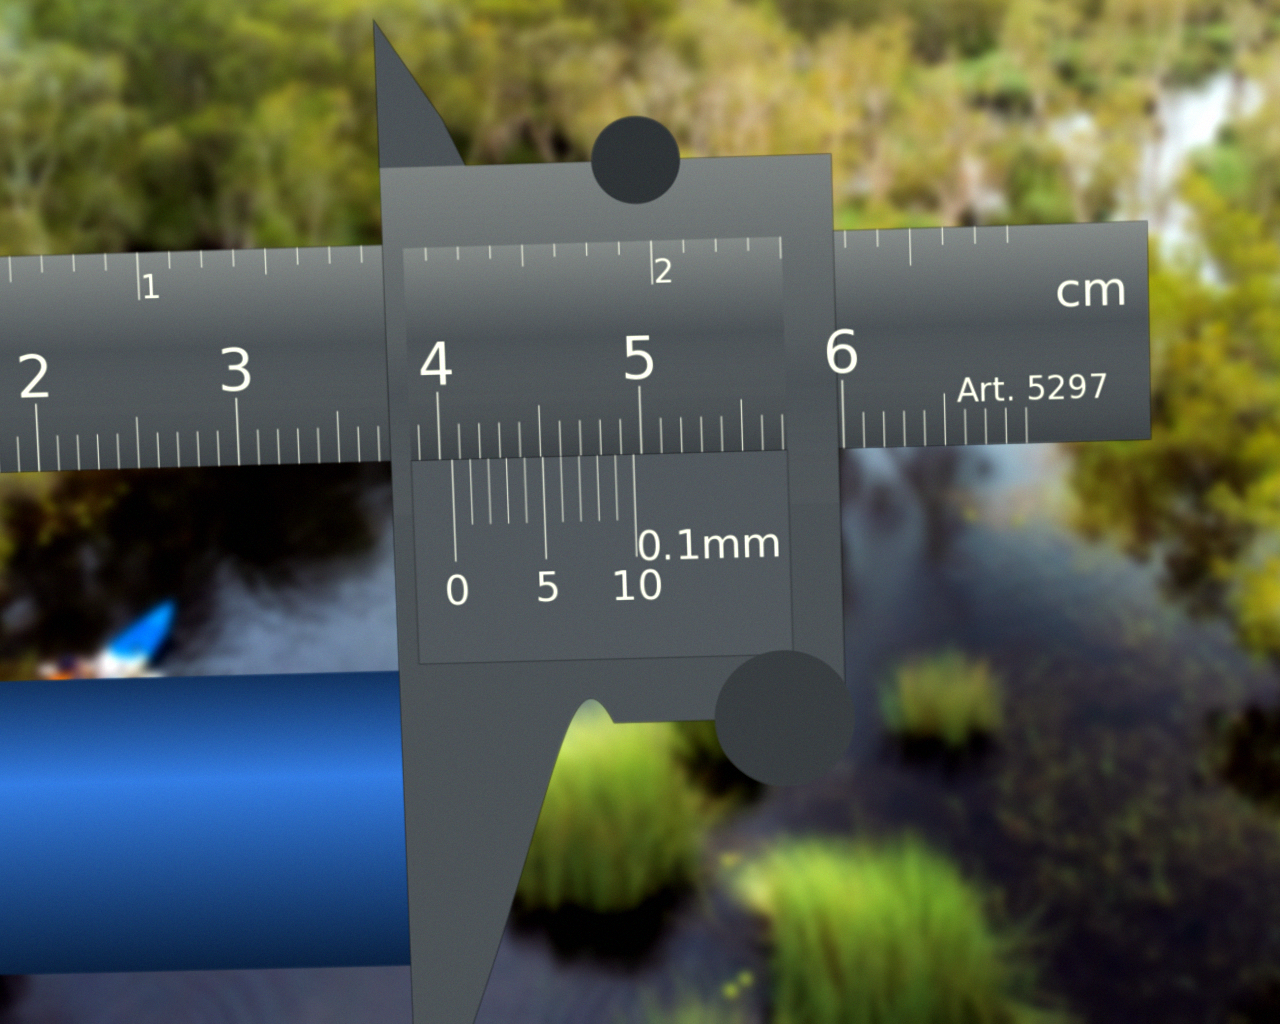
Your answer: 40.6,mm
